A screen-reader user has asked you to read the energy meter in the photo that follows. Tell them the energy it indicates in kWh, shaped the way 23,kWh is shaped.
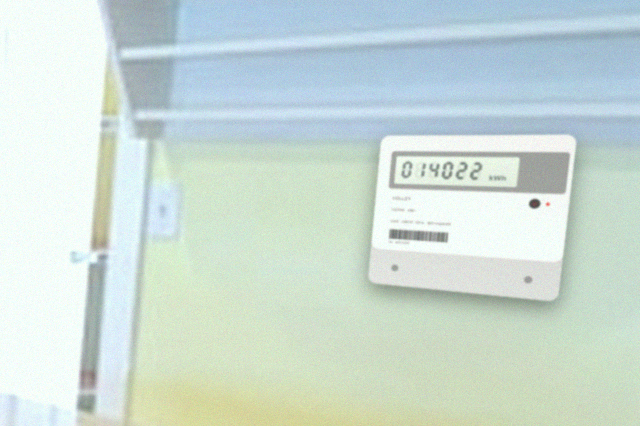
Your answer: 14022,kWh
